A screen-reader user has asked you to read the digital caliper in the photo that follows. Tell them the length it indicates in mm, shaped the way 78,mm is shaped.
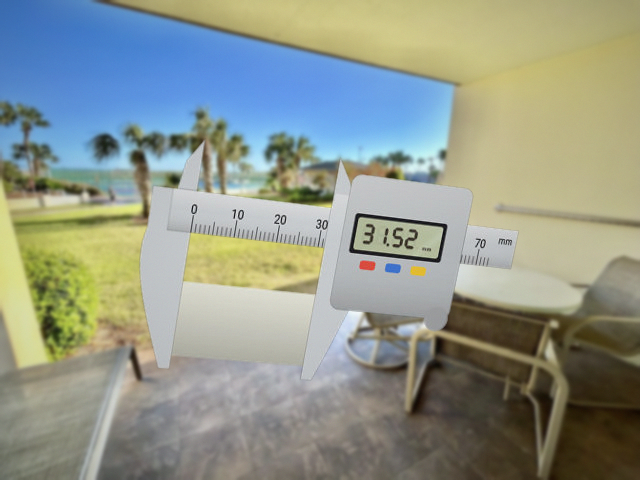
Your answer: 31.52,mm
